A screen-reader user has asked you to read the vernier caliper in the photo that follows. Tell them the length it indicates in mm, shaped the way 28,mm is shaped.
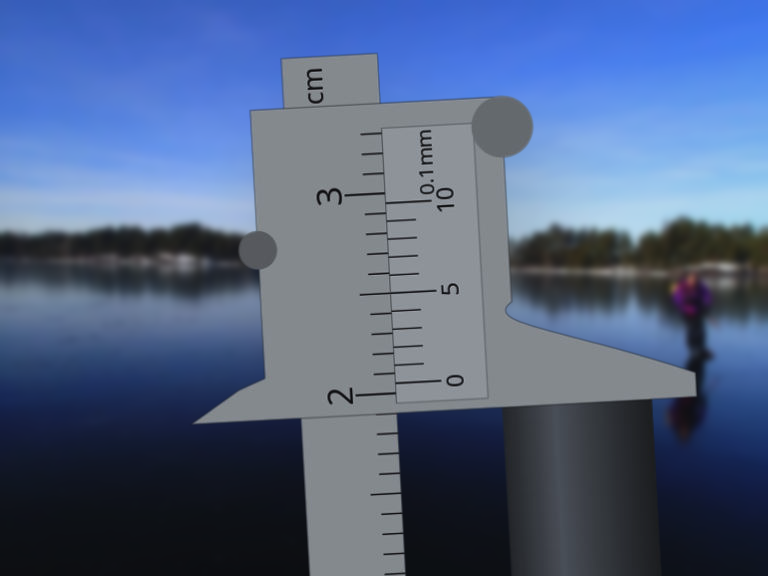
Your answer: 20.5,mm
